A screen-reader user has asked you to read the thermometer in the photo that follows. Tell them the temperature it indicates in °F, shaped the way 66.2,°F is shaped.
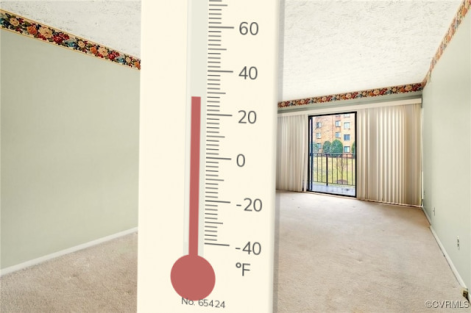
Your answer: 28,°F
